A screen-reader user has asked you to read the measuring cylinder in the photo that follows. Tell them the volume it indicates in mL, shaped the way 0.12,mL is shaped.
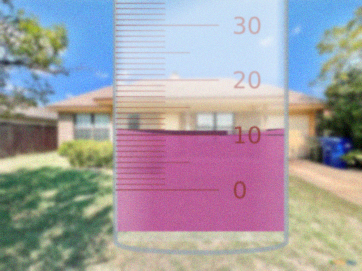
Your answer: 10,mL
